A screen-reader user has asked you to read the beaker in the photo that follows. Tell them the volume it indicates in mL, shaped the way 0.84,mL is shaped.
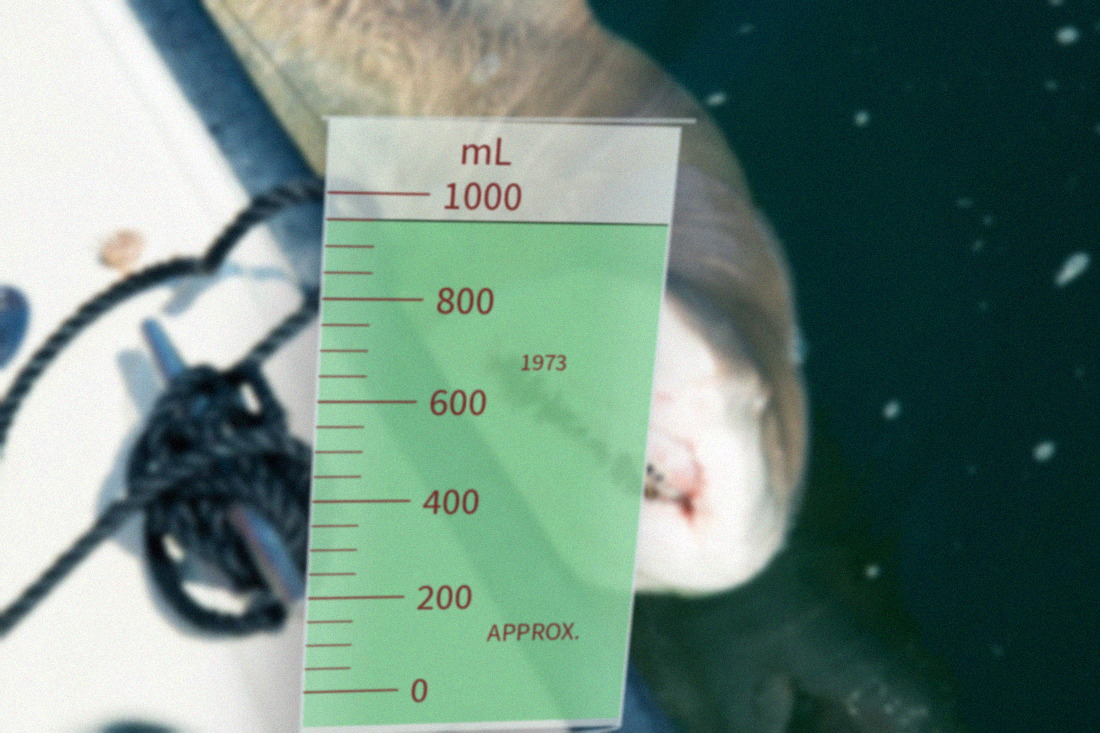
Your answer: 950,mL
